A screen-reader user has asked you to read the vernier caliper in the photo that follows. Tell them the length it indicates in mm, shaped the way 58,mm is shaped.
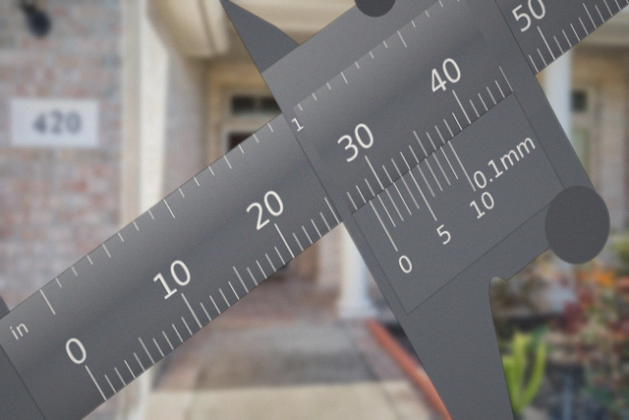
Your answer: 28.4,mm
